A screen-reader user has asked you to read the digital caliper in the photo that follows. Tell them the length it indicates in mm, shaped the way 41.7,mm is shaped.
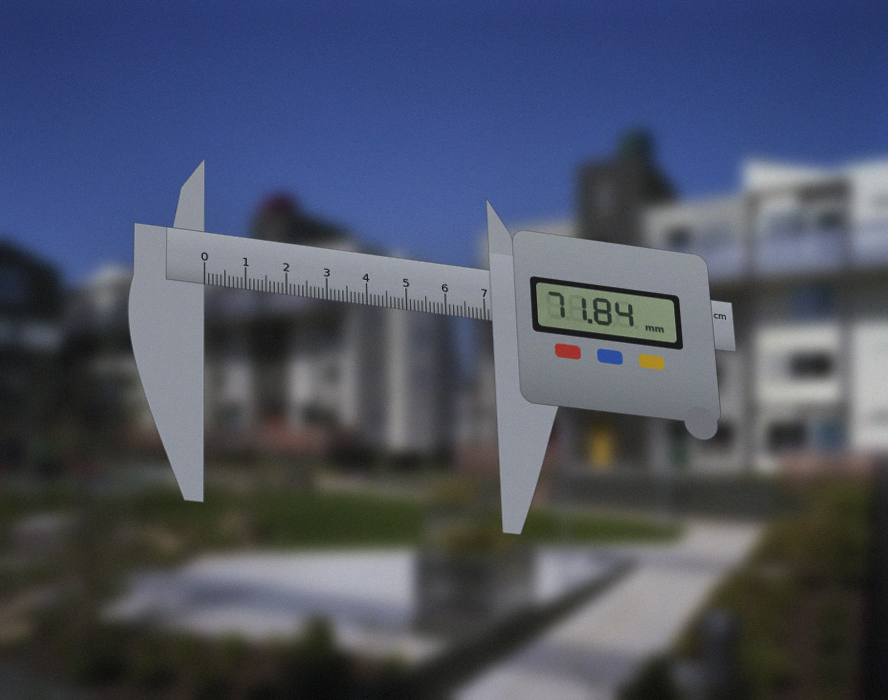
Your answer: 71.84,mm
